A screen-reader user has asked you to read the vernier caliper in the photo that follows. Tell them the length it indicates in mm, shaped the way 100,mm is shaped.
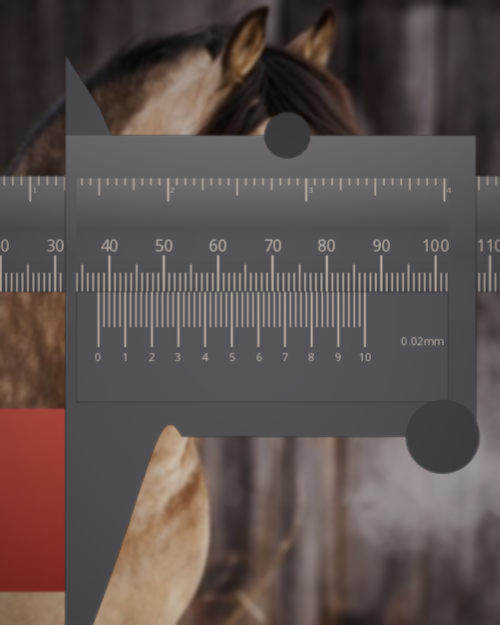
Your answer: 38.0,mm
